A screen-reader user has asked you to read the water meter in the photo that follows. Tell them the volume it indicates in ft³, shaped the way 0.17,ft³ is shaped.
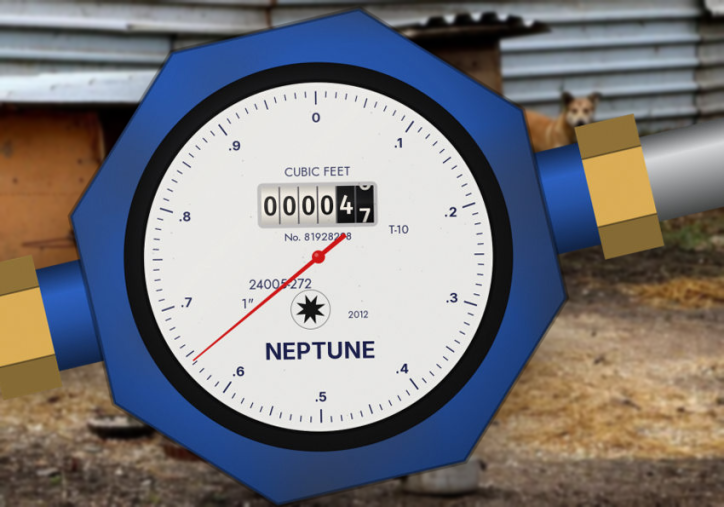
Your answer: 46.64,ft³
